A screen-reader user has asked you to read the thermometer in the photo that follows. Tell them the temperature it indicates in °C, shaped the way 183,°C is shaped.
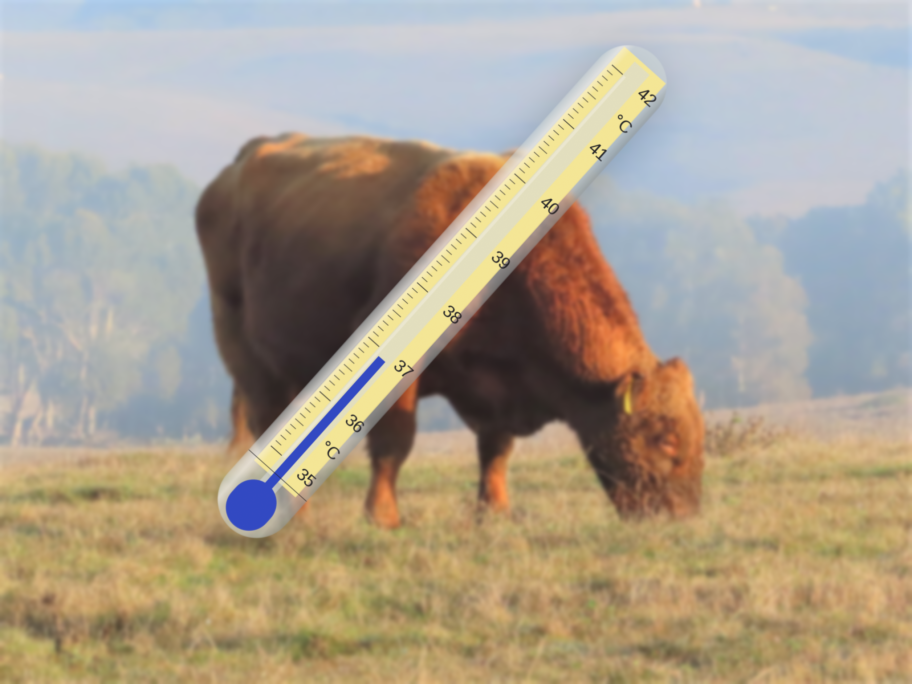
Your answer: 36.9,°C
